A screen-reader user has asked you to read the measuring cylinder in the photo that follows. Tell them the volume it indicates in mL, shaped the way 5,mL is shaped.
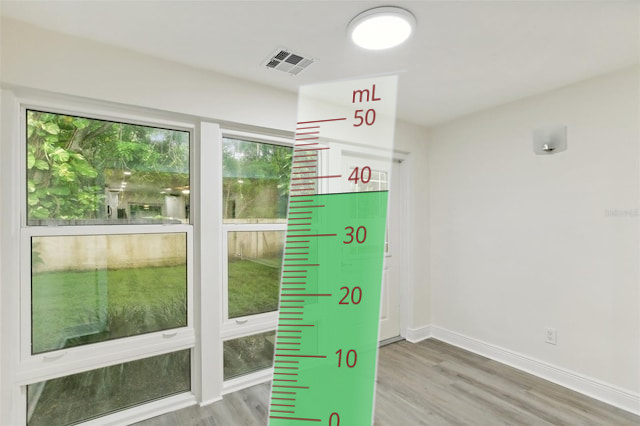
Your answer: 37,mL
